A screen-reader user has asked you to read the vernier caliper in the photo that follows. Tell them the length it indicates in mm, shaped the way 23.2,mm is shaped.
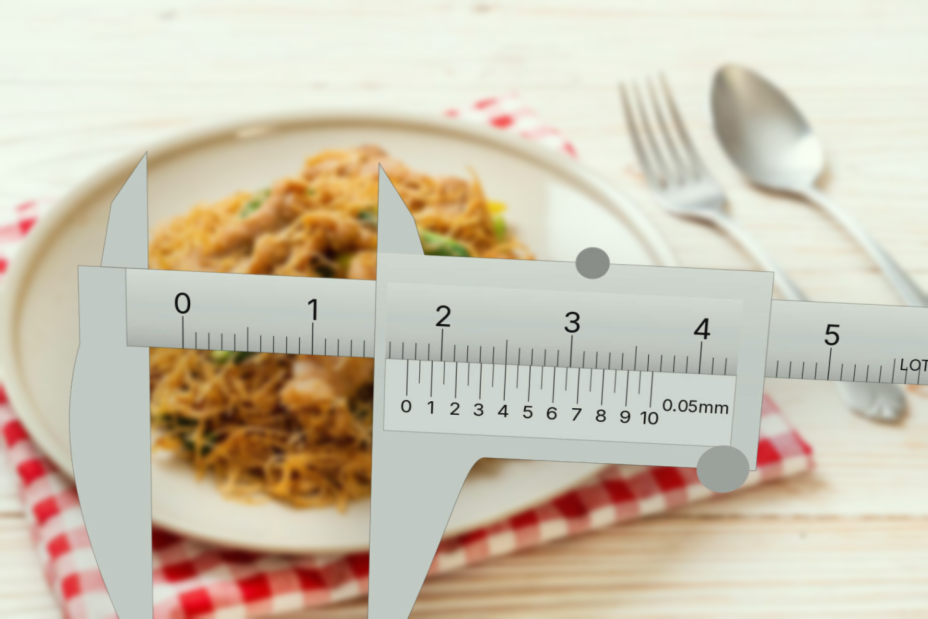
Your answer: 17.4,mm
